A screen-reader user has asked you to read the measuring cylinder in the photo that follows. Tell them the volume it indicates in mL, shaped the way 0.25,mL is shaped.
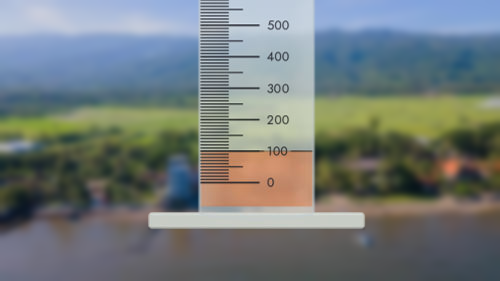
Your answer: 100,mL
